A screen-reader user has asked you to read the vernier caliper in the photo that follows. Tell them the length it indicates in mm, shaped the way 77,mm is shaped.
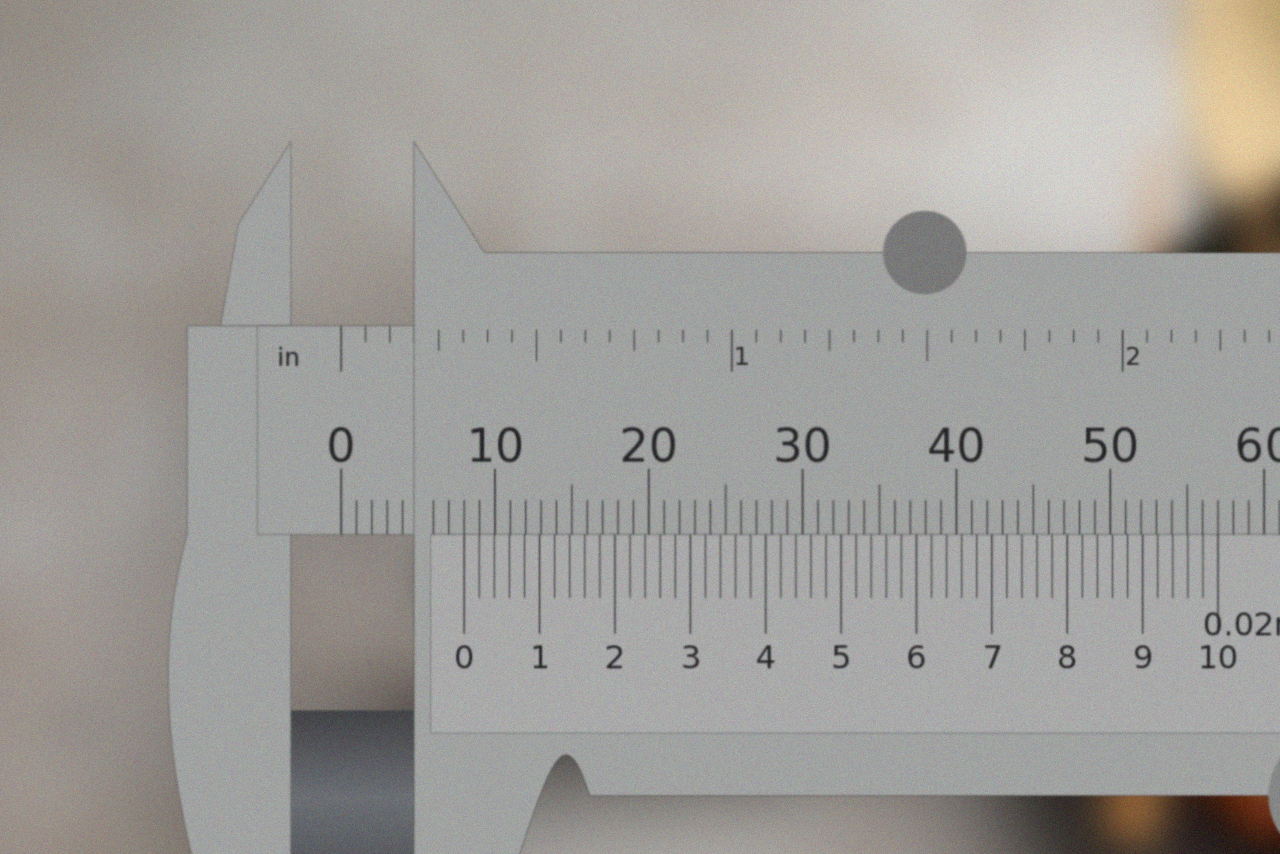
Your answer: 8.0,mm
